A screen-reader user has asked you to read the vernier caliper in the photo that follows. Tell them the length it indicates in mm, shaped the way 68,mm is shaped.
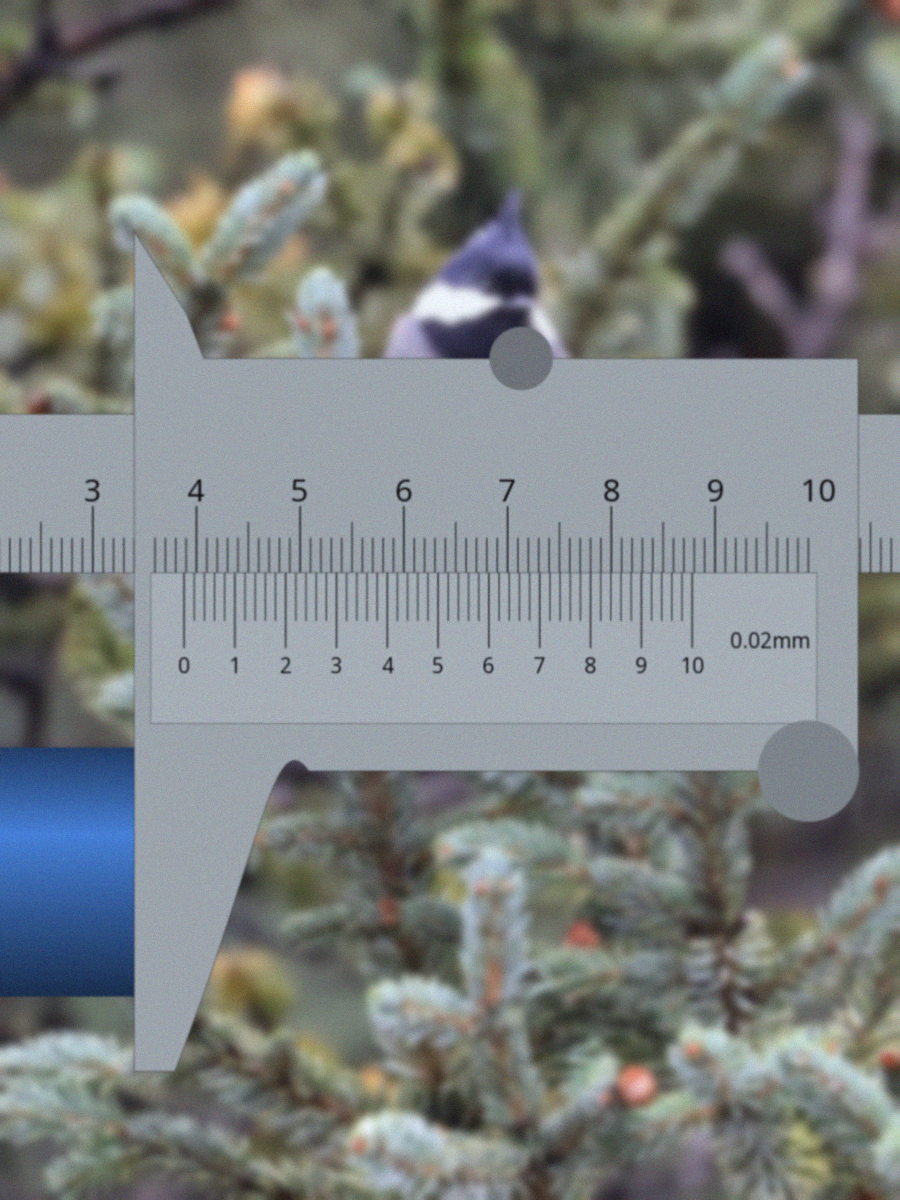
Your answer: 38.8,mm
